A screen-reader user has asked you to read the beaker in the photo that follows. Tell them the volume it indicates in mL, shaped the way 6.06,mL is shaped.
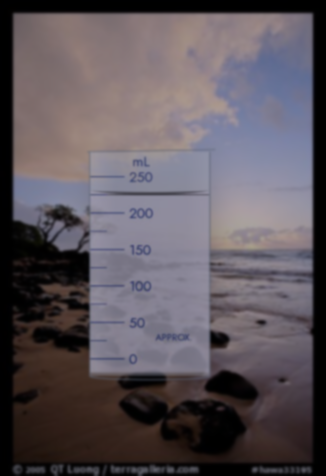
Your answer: 225,mL
